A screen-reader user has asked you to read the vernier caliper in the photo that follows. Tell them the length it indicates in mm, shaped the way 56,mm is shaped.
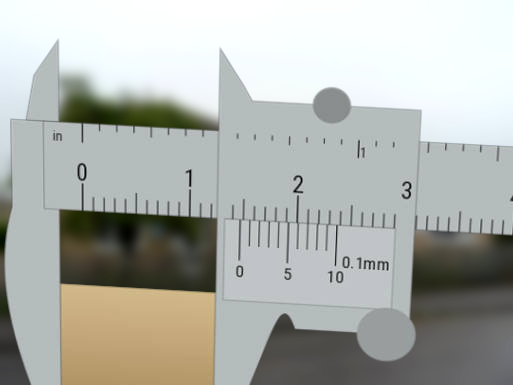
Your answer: 14.7,mm
